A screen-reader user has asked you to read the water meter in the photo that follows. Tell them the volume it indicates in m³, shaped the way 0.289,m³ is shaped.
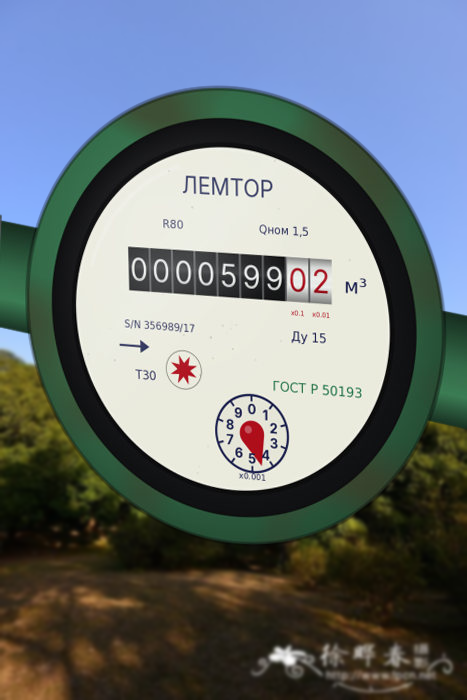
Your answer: 599.024,m³
